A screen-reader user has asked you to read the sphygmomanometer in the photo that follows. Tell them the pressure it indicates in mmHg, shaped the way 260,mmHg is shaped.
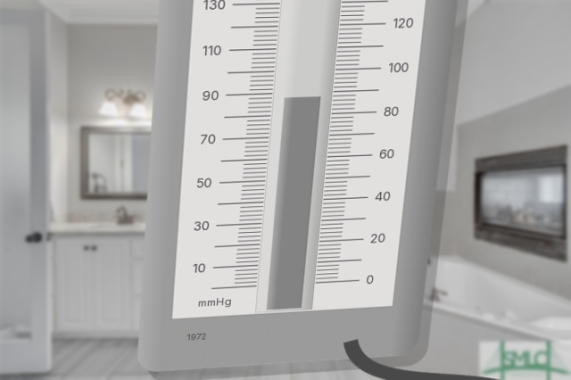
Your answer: 88,mmHg
